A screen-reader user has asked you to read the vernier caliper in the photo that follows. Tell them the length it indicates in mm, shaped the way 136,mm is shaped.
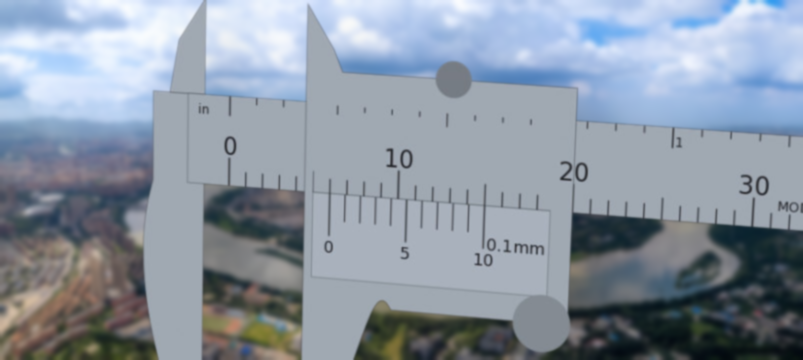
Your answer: 6.0,mm
